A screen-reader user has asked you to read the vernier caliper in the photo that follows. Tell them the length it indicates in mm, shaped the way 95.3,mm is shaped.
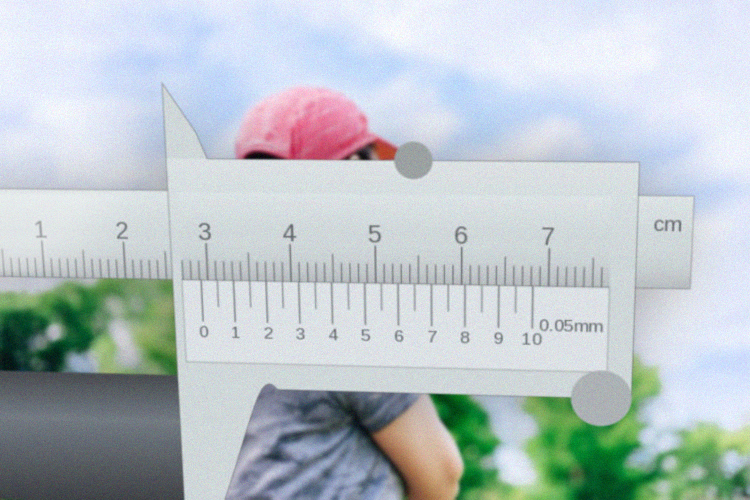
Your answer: 29.2,mm
